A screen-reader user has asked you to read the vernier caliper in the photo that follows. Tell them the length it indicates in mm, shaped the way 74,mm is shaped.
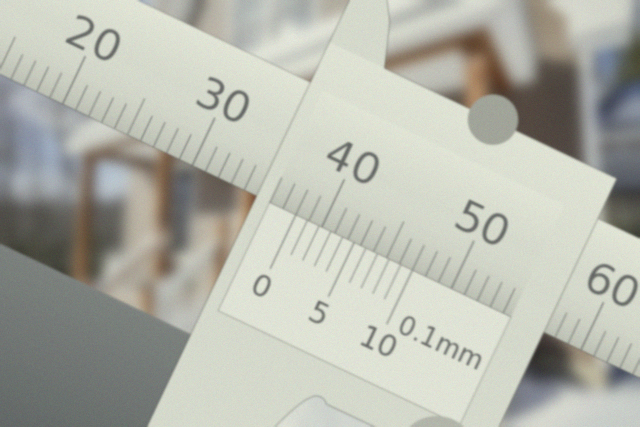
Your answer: 38.0,mm
